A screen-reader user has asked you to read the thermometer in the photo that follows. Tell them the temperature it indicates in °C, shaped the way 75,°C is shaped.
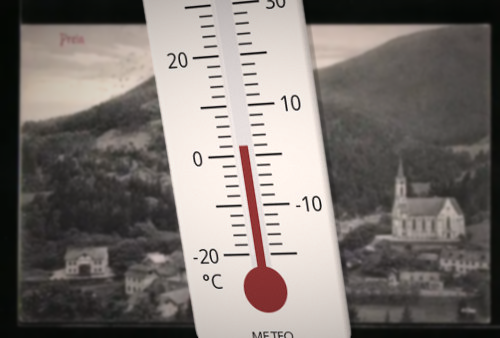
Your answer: 2,°C
